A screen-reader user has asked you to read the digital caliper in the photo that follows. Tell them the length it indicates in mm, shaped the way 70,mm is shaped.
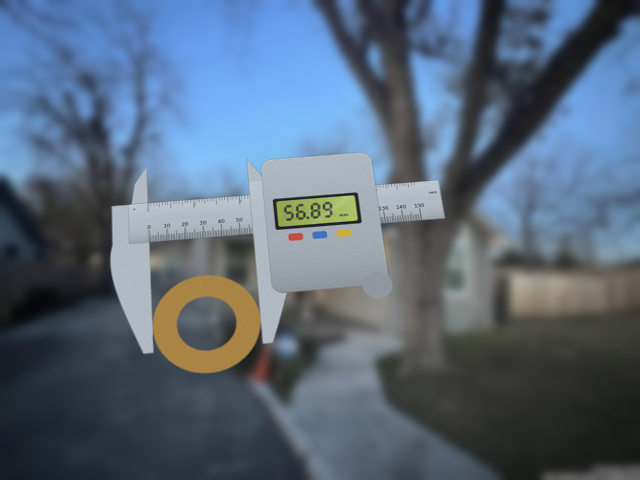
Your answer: 56.89,mm
